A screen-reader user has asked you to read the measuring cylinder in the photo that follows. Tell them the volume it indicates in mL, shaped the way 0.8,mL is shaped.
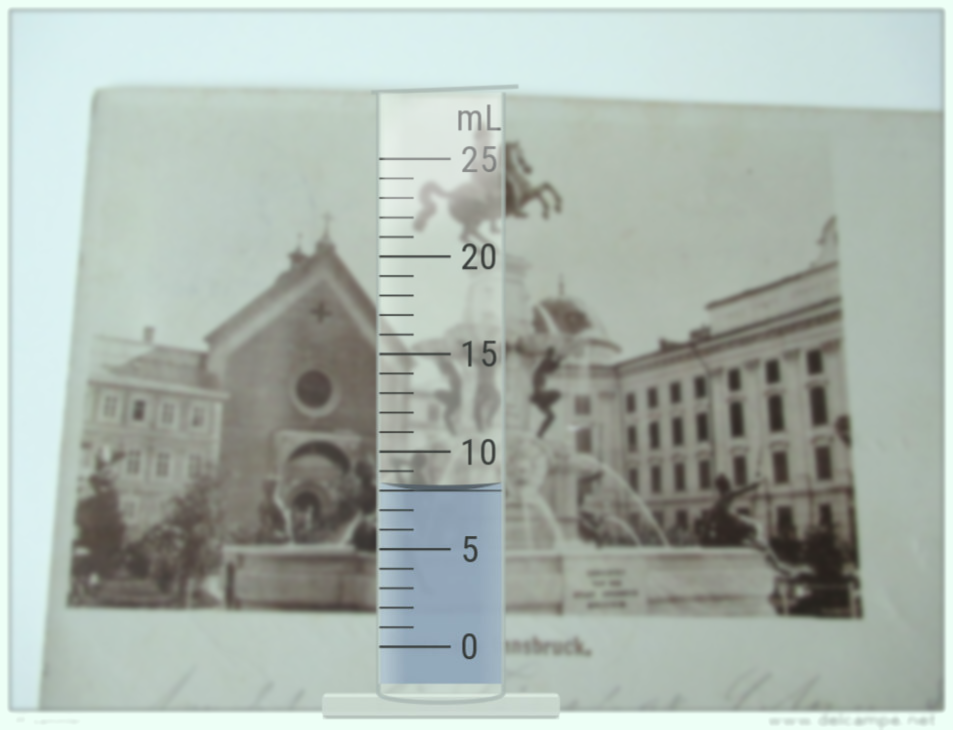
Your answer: 8,mL
